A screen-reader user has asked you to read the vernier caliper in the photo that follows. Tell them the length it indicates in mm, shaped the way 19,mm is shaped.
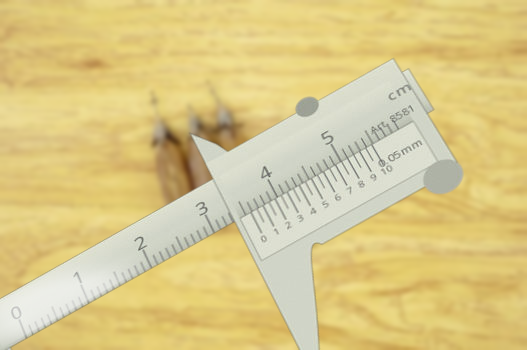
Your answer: 35.8,mm
